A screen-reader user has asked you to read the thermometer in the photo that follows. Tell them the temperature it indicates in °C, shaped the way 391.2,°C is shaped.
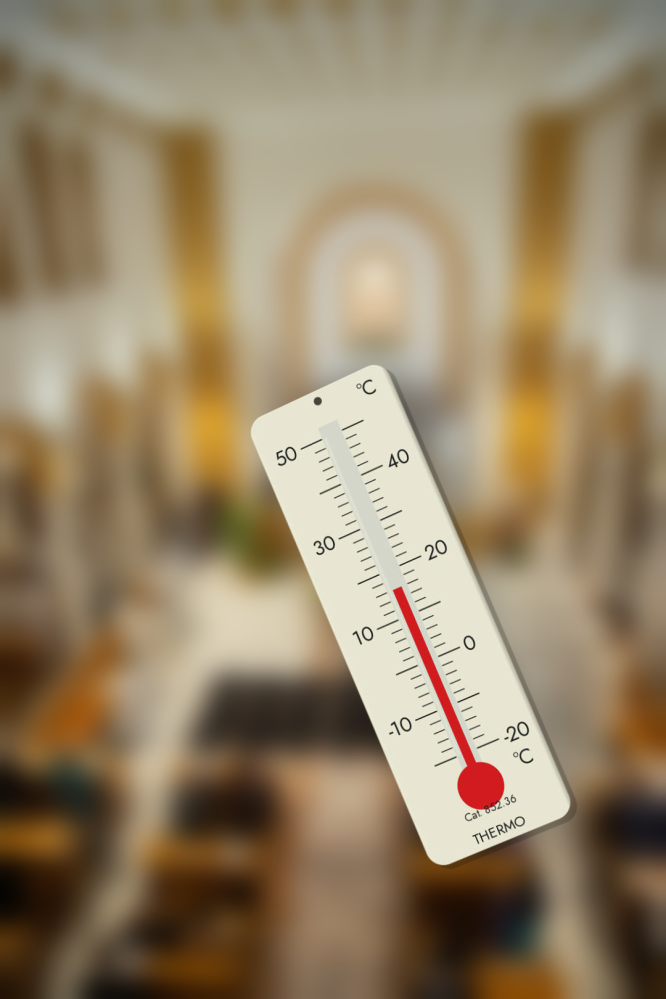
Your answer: 16,°C
